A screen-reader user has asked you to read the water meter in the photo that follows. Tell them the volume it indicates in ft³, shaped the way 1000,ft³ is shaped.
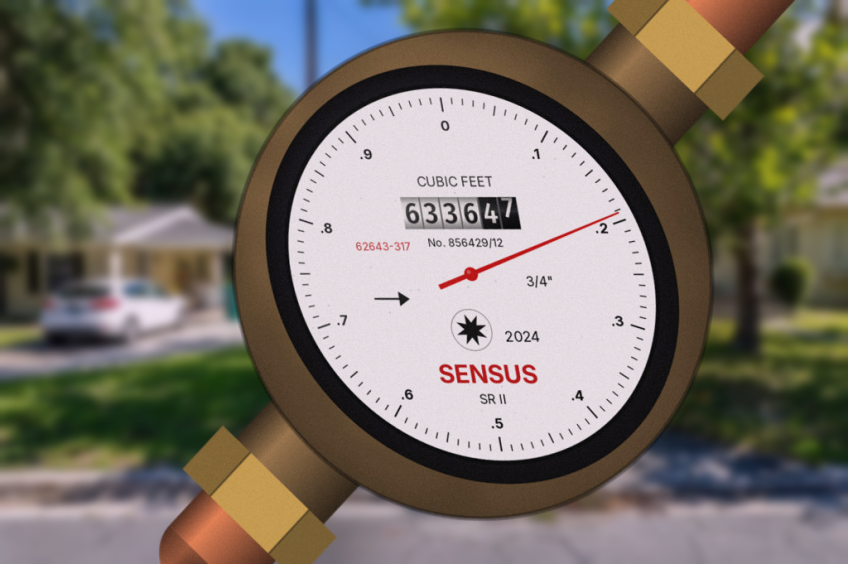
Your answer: 633647.19,ft³
